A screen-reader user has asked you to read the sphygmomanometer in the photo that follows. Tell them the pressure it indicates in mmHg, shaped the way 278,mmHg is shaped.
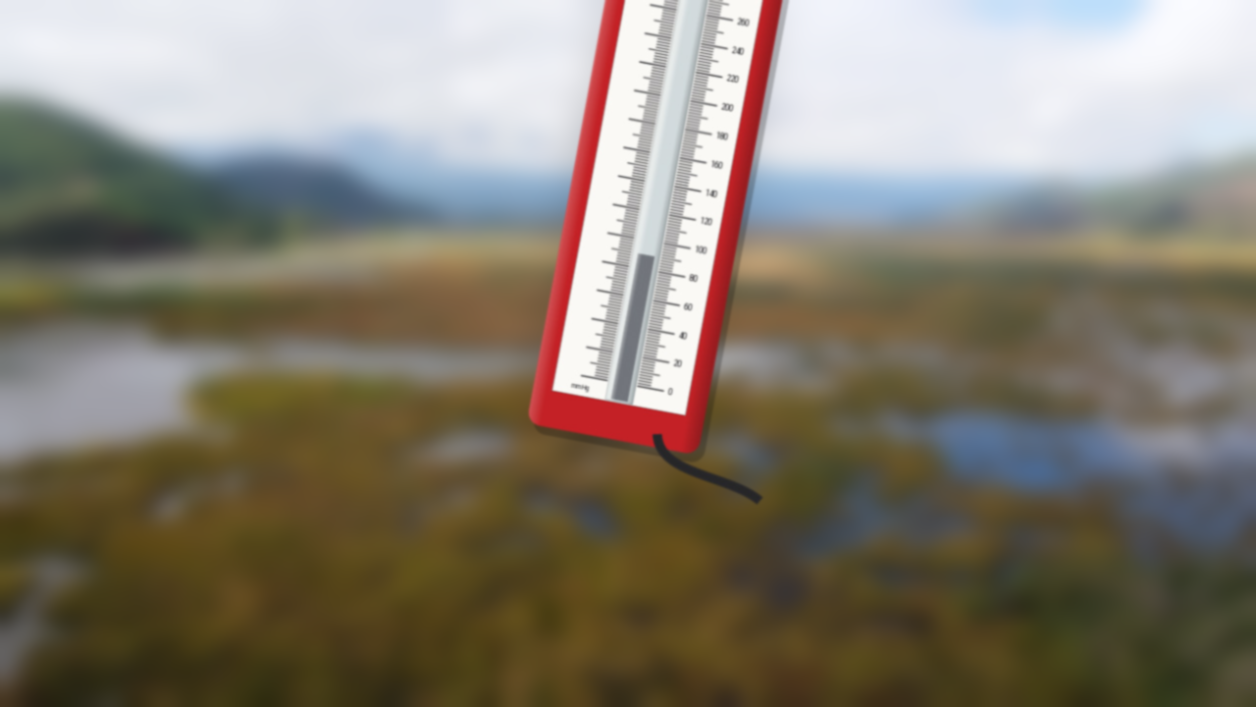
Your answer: 90,mmHg
